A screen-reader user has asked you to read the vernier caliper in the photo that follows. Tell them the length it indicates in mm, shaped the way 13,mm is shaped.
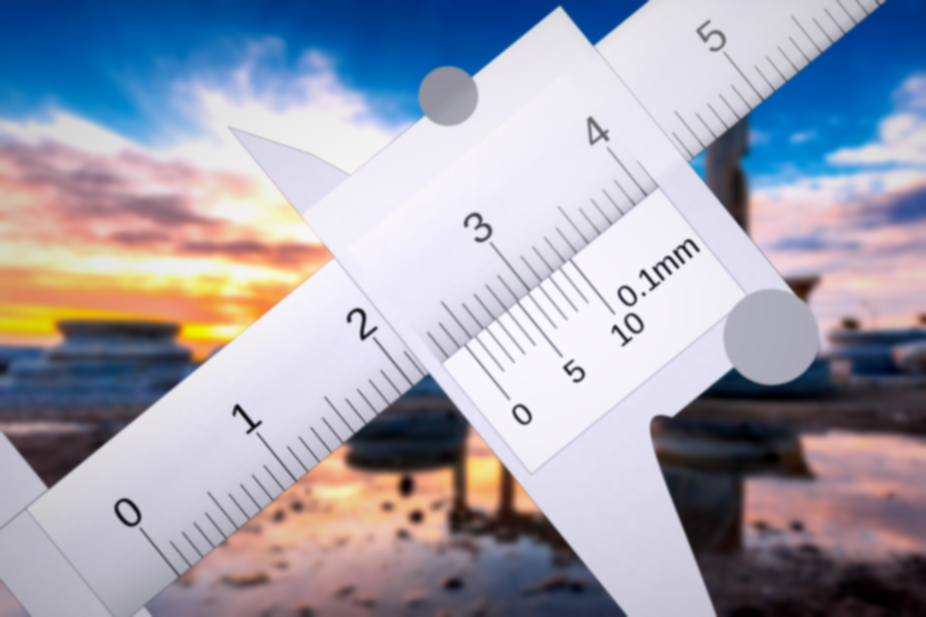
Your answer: 24.4,mm
